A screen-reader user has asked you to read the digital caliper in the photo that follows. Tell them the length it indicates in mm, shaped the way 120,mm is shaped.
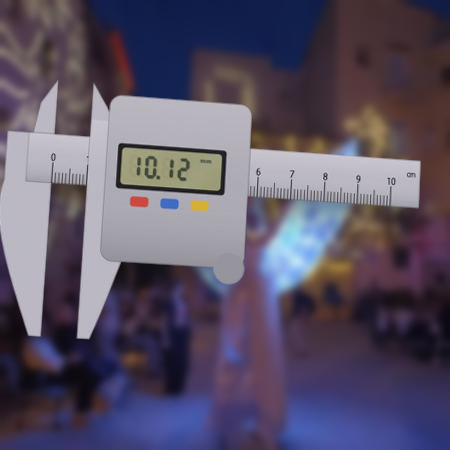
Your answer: 10.12,mm
